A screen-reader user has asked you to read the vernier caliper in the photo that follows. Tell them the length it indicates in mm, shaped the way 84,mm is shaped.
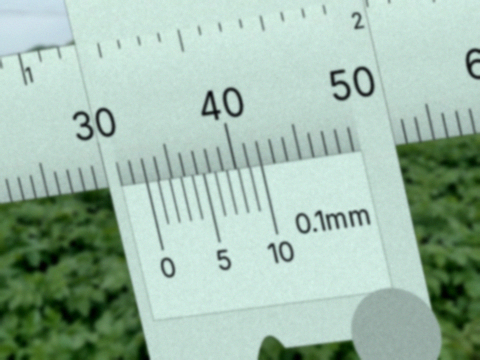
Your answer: 33.0,mm
